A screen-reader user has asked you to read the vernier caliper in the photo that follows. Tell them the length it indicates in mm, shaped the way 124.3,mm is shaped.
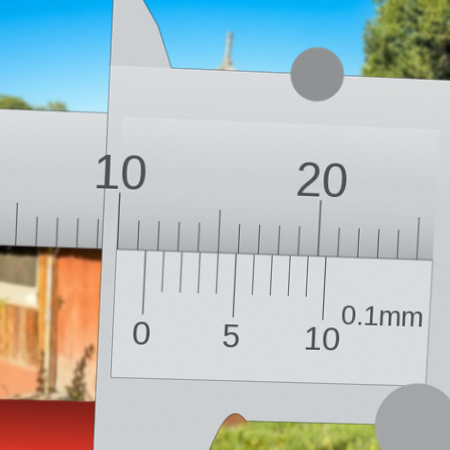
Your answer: 11.4,mm
